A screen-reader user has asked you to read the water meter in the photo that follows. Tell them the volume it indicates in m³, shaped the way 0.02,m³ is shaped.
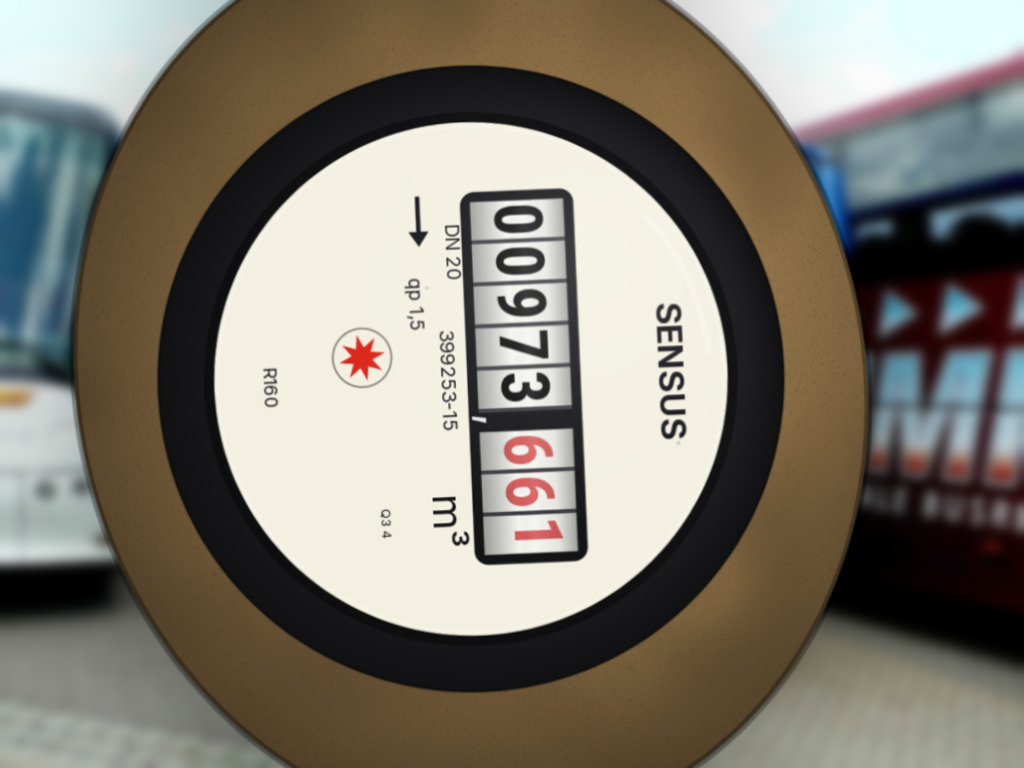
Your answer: 973.661,m³
